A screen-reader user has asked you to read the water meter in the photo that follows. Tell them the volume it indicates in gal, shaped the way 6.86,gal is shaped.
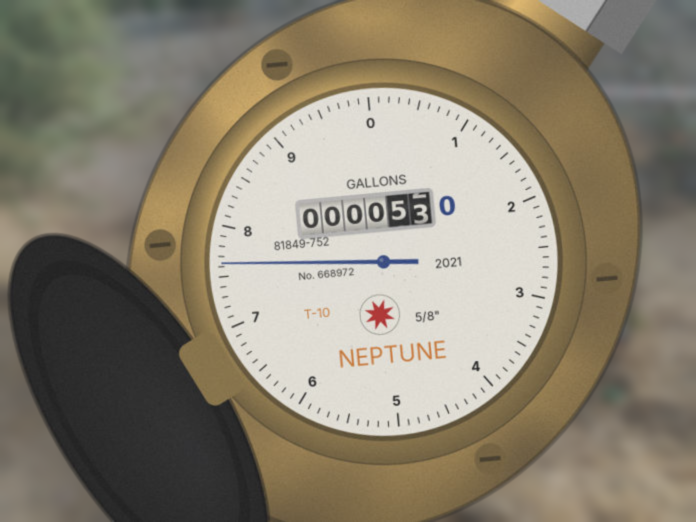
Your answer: 527.6,gal
